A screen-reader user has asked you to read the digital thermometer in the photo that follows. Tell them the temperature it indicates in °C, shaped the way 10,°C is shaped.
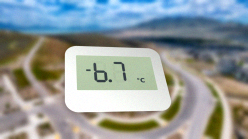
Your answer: -6.7,°C
